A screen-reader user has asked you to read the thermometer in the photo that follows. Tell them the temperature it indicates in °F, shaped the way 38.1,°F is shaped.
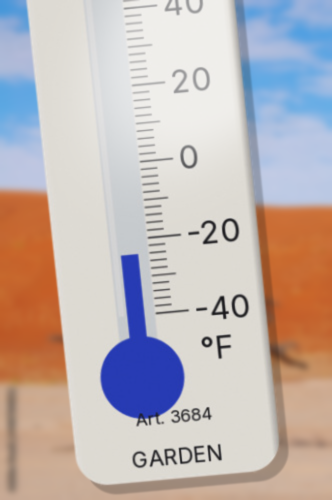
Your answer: -24,°F
